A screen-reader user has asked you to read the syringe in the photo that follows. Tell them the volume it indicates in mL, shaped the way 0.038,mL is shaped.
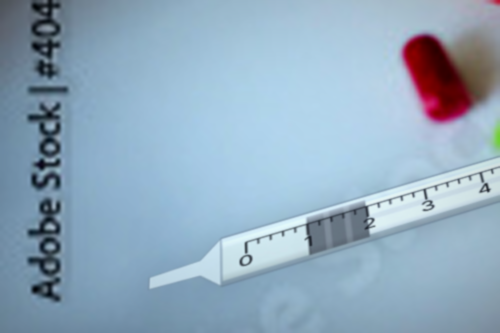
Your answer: 1,mL
